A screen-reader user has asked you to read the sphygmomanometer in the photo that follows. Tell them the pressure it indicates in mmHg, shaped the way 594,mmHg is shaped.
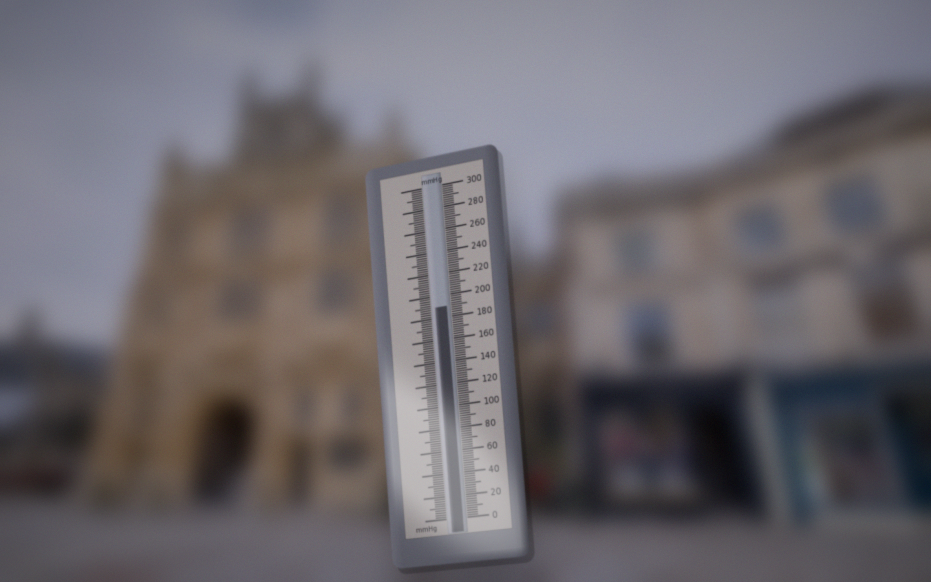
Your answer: 190,mmHg
